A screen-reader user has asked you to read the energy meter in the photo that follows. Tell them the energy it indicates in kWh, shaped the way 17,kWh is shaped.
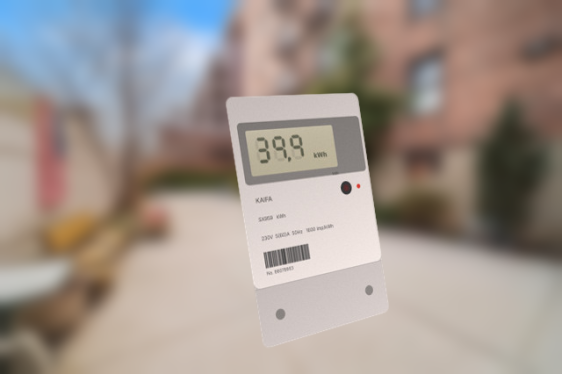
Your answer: 39.9,kWh
